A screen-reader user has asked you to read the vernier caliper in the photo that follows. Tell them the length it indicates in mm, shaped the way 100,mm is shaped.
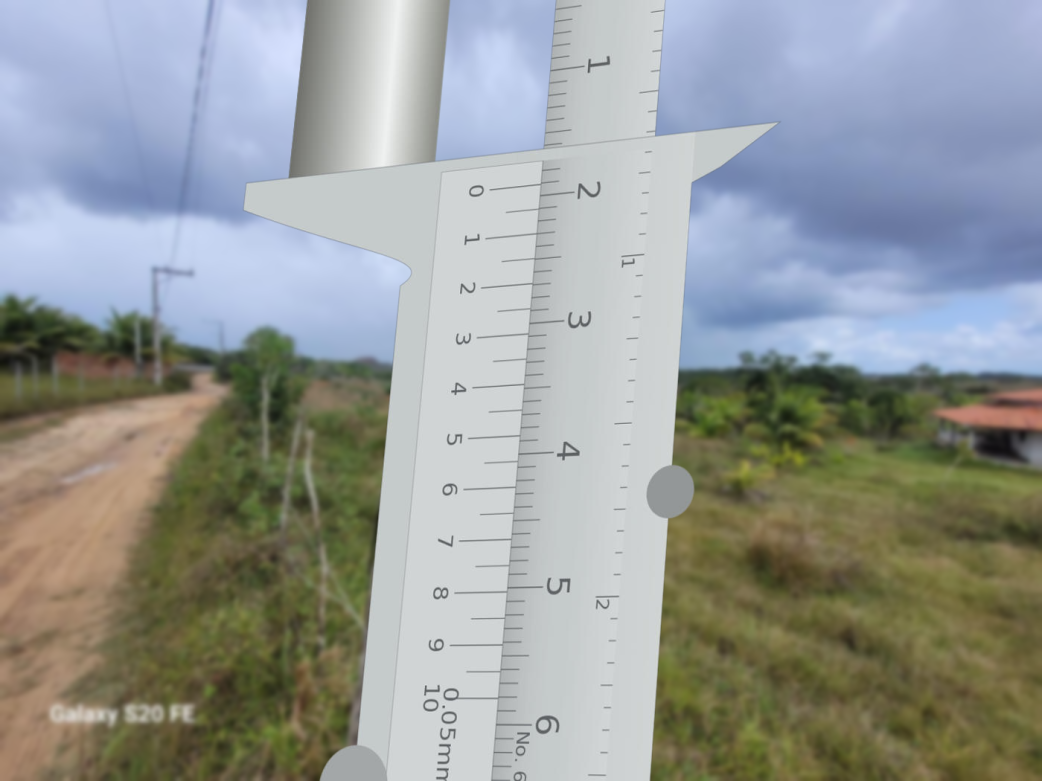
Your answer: 19.1,mm
